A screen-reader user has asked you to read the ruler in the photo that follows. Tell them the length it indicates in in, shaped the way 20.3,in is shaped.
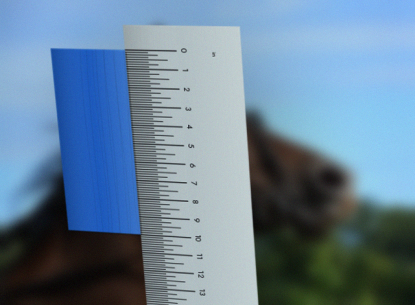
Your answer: 10,in
